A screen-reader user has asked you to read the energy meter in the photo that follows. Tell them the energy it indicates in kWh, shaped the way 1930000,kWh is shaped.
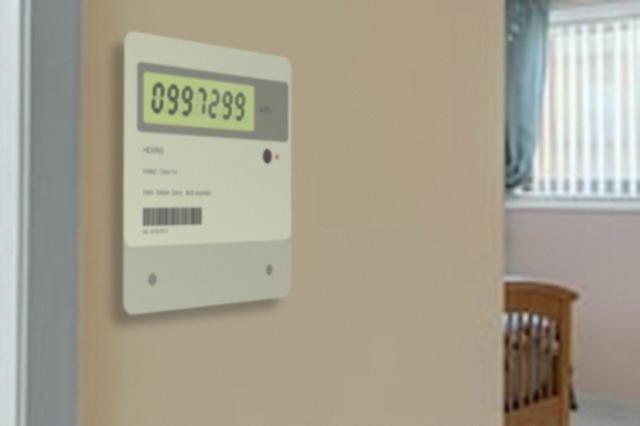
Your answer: 997299,kWh
